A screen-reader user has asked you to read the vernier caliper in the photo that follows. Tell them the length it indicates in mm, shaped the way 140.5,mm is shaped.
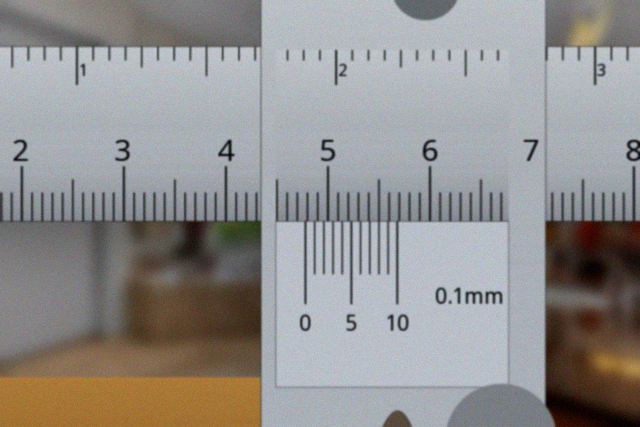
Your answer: 47.8,mm
